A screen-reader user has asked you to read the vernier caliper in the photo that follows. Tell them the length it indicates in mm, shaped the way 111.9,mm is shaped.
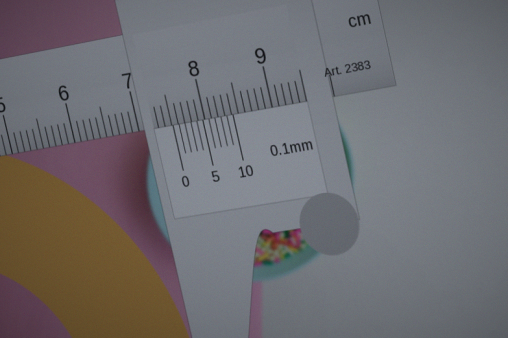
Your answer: 75.2,mm
